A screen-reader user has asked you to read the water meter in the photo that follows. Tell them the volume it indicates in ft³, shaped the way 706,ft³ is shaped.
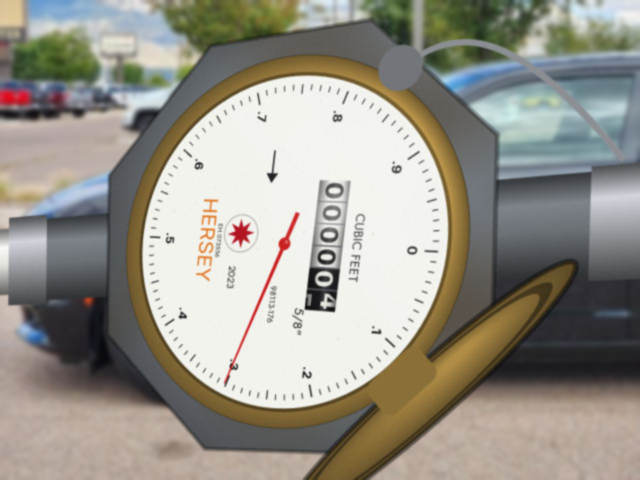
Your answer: 4.30,ft³
